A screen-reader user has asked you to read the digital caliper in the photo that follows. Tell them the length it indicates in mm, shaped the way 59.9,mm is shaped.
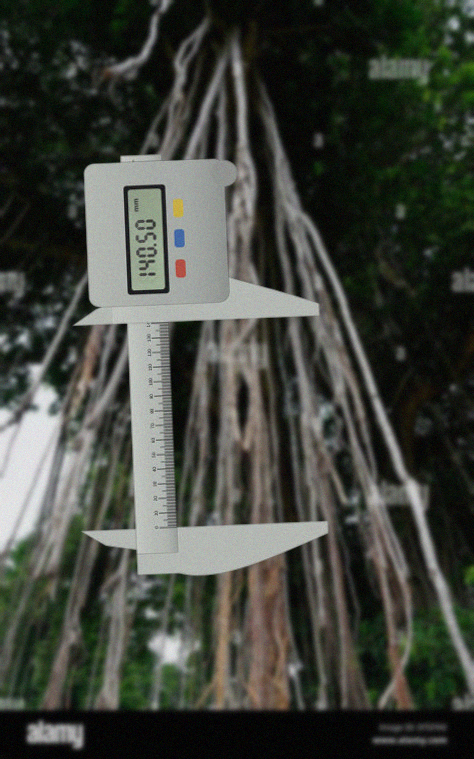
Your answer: 140.50,mm
